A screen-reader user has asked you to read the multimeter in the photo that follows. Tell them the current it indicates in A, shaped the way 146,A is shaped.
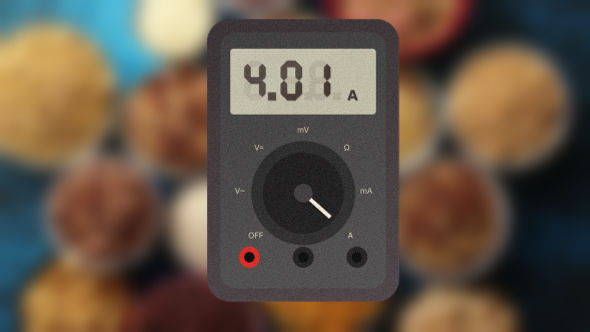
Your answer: 4.01,A
